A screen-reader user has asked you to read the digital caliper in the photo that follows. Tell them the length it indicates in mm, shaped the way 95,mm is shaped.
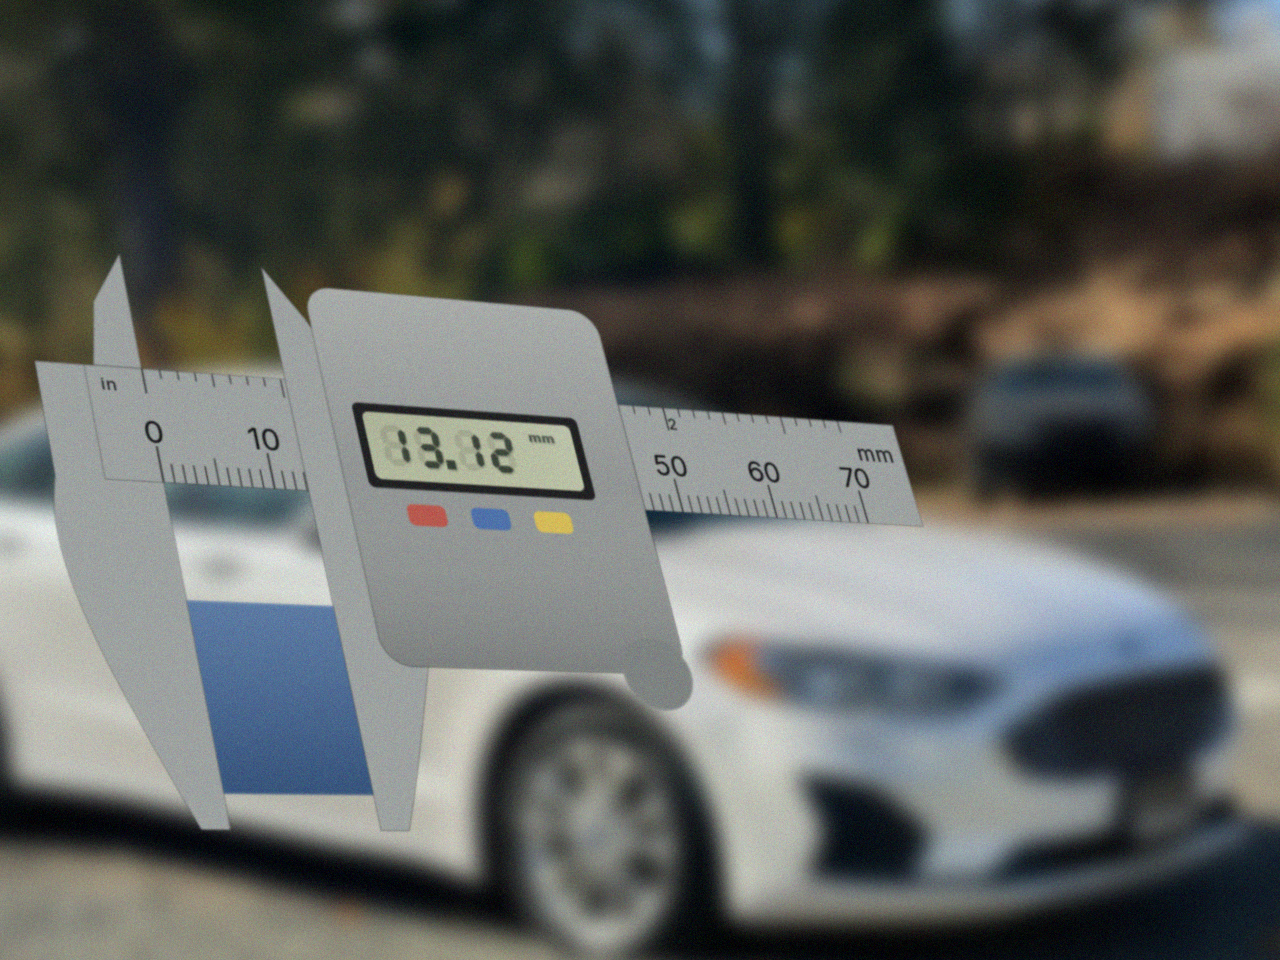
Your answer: 13.12,mm
